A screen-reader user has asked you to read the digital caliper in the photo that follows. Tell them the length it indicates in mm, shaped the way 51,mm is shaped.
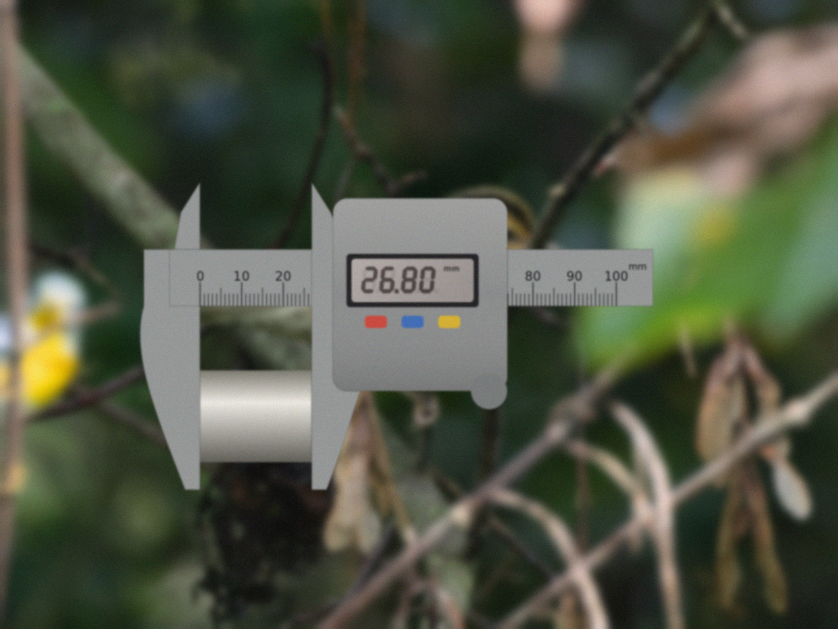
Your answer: 26.80,mm
